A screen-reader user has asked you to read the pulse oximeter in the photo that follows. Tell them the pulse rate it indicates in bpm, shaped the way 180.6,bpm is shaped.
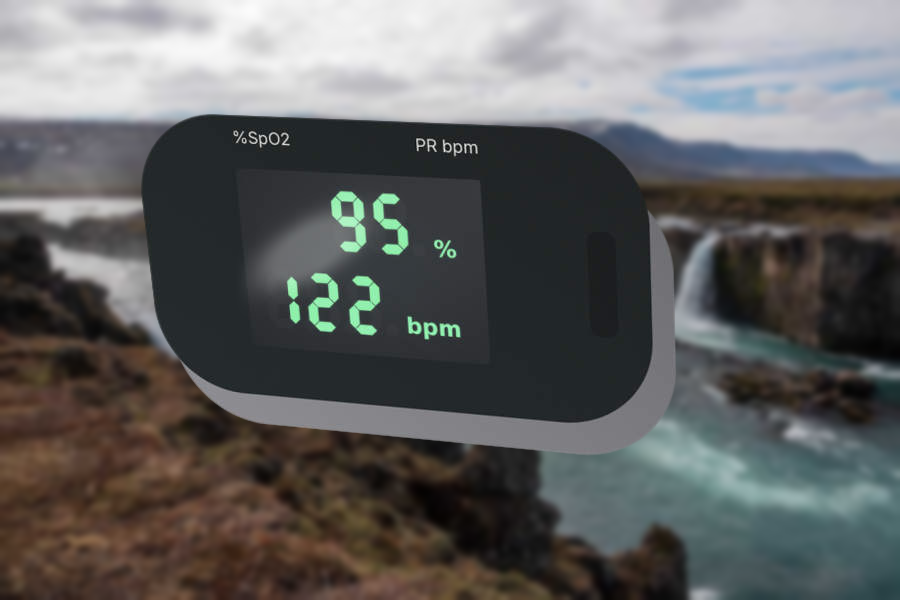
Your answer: 122,bpm
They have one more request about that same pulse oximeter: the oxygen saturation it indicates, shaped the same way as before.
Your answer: 95,%
